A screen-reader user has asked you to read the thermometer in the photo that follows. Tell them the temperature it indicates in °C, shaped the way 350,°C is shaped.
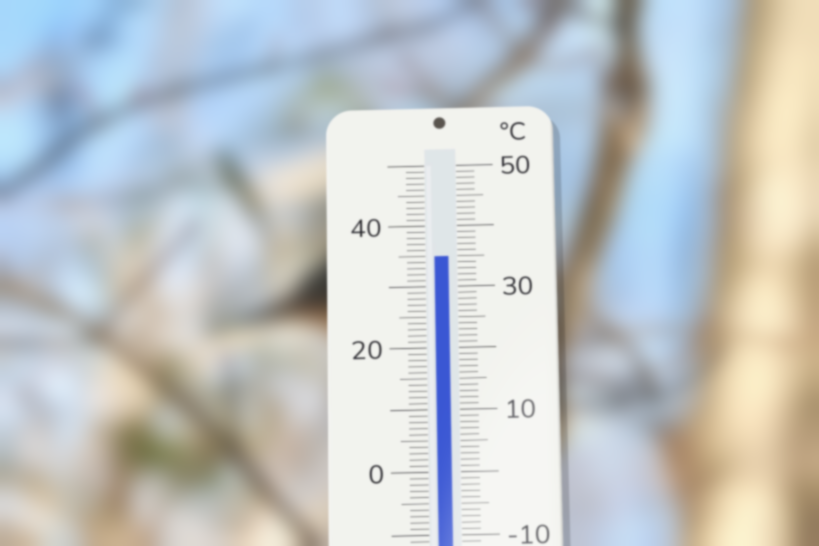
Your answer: 35,°C
